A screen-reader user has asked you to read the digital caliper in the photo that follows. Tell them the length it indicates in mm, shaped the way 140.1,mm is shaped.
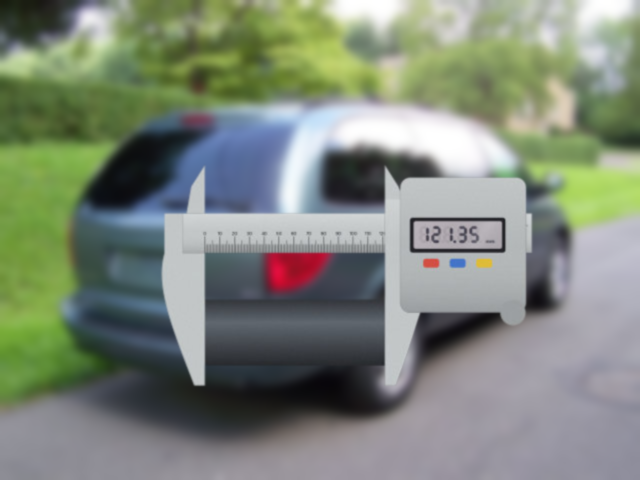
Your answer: 121.35,mm
